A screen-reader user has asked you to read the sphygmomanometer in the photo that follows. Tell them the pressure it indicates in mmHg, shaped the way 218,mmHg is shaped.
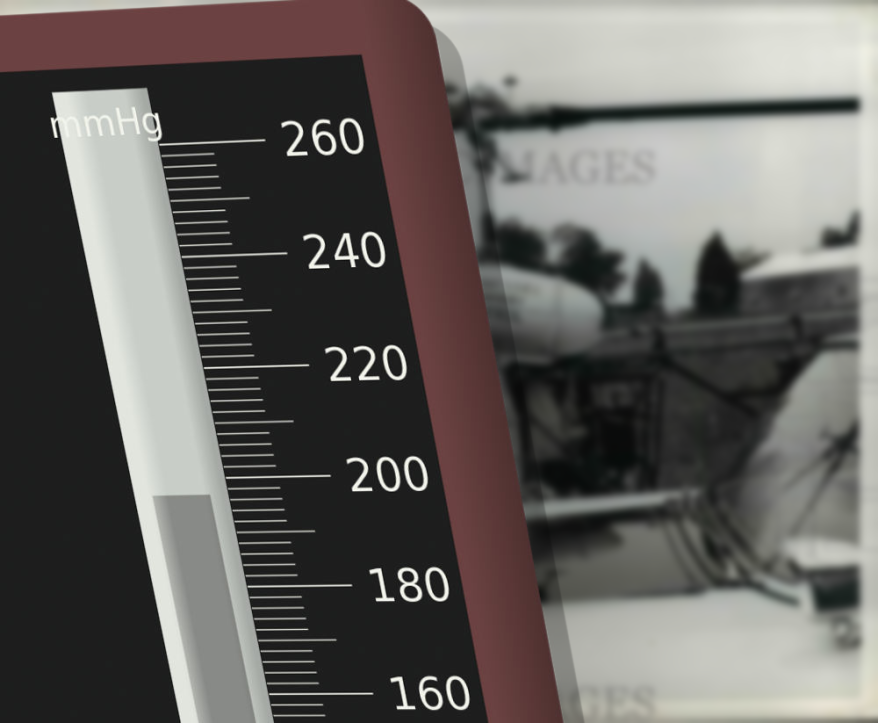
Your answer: 197,mmHg
